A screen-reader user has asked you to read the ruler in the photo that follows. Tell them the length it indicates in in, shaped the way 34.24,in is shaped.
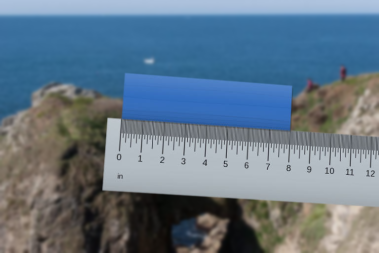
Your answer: 8,in
